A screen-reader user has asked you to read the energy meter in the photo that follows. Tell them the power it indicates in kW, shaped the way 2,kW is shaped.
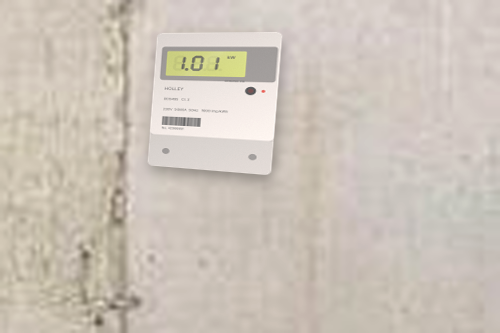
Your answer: 1.01,kW
